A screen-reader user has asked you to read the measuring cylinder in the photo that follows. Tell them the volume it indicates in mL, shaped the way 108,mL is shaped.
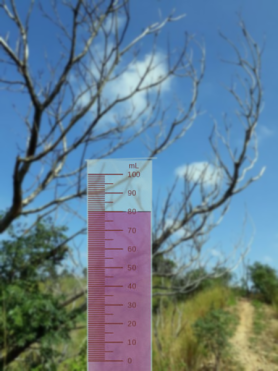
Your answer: 80,mL
